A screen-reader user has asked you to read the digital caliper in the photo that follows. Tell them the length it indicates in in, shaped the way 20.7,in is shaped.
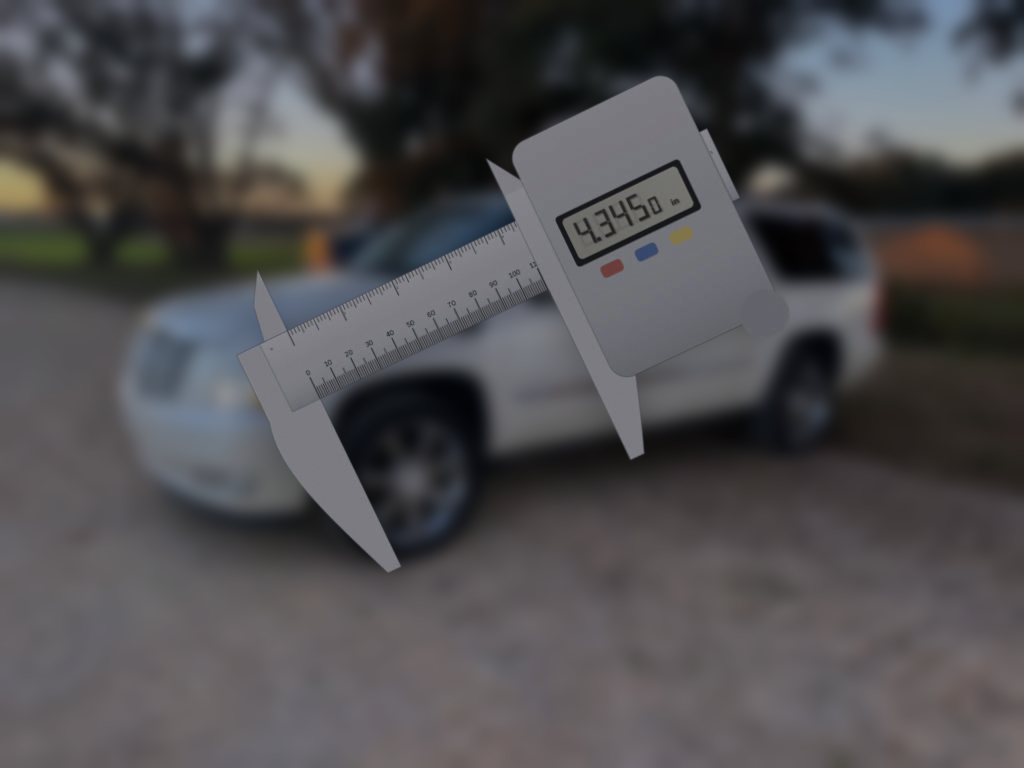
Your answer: 4.3450,in
